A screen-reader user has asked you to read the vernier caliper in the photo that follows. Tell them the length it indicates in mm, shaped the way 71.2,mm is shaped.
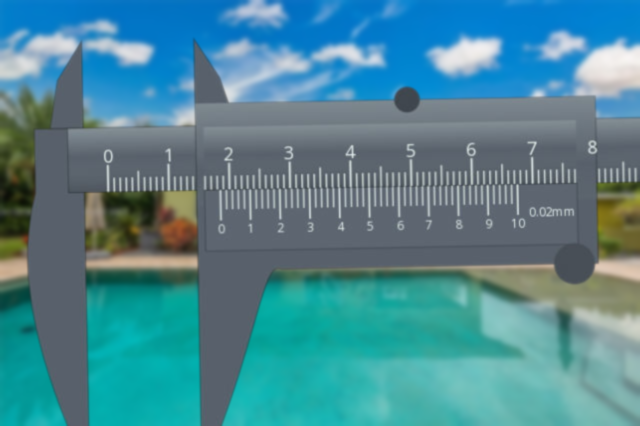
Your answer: 18.5,mm
